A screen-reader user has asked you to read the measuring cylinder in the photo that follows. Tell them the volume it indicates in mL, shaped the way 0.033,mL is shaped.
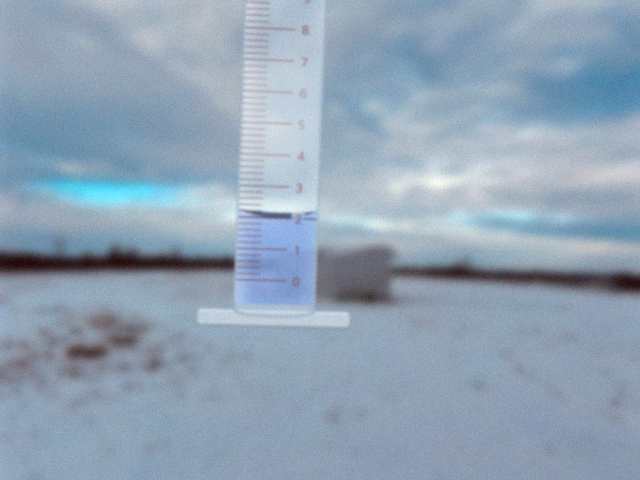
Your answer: 2,mL
